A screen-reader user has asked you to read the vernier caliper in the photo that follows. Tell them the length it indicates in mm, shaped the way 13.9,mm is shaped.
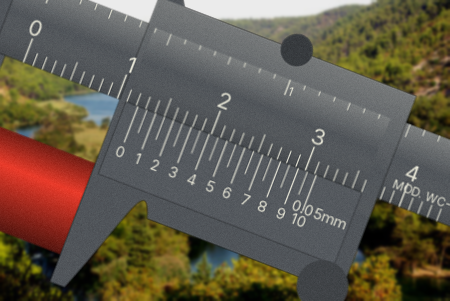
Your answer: 12.2,mm
